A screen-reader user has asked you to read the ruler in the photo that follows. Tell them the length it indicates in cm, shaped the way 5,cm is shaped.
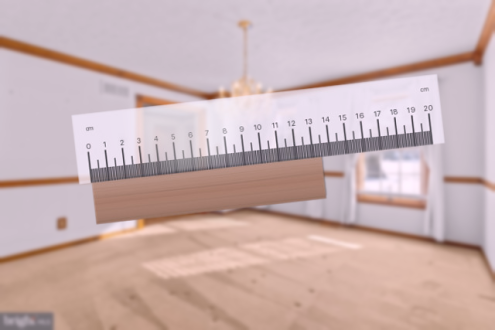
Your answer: 13.5,cm
